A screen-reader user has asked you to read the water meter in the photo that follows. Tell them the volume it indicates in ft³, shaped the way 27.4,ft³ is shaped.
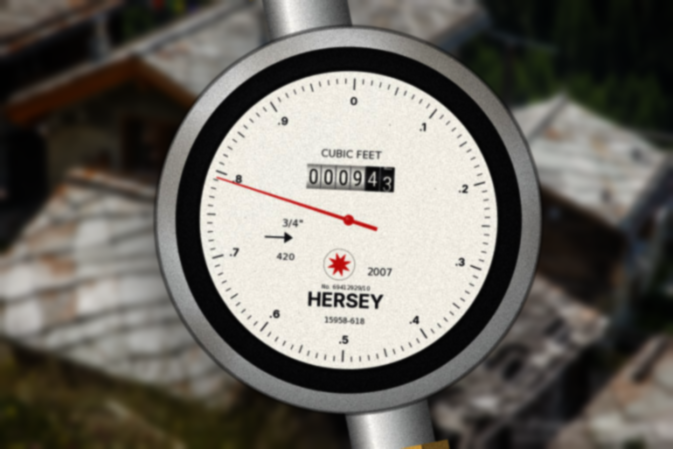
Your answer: 942.79,ft³
